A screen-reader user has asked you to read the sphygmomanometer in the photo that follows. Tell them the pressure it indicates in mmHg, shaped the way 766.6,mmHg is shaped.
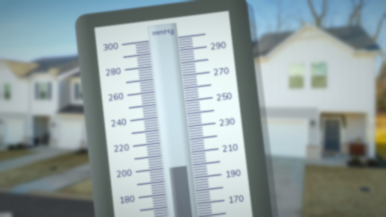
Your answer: 200,mmHg
